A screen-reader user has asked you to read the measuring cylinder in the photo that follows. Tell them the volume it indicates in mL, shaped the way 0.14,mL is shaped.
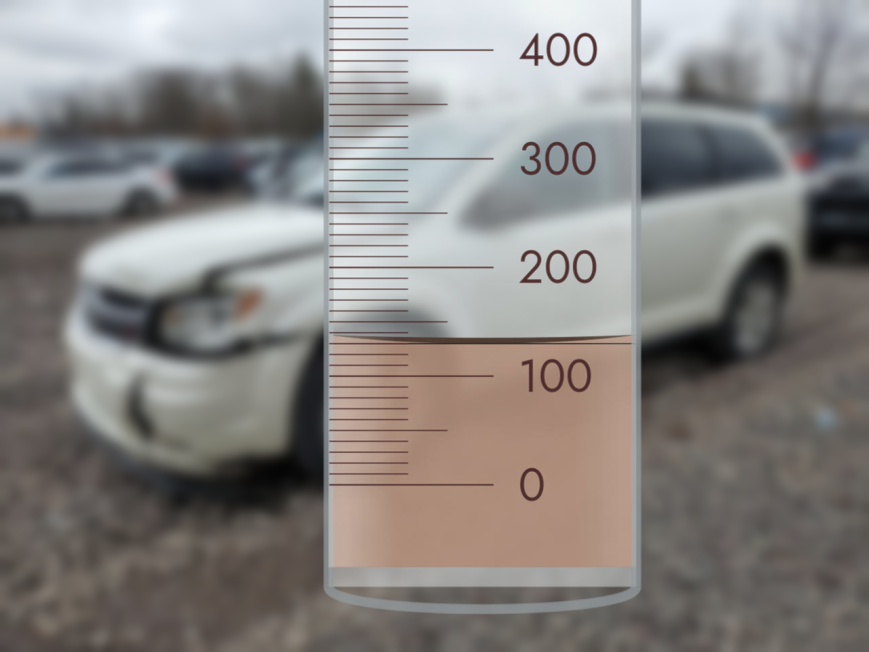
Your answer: 130,mL
